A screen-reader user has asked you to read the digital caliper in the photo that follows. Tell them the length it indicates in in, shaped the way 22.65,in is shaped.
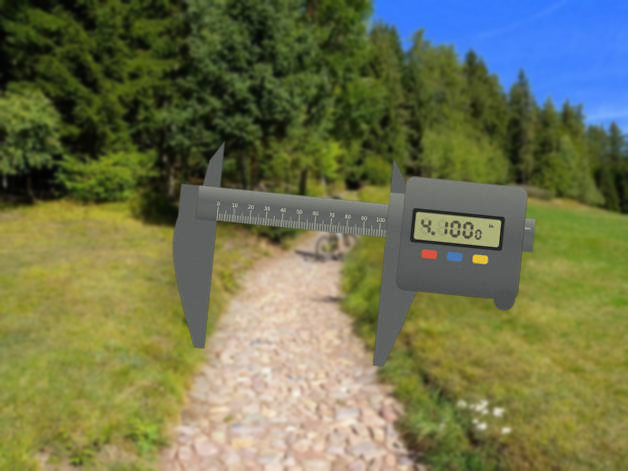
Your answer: 4.1000,in
